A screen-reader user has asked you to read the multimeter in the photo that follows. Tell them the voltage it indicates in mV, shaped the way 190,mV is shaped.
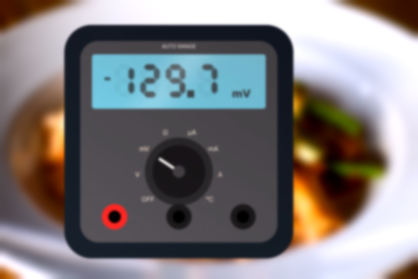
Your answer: -129.7,mV
